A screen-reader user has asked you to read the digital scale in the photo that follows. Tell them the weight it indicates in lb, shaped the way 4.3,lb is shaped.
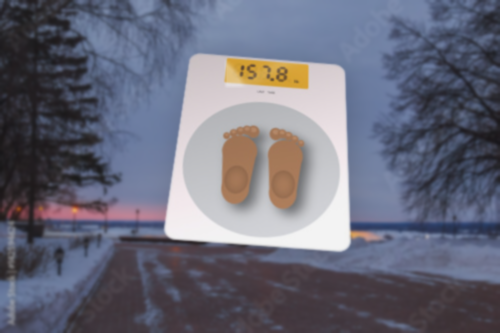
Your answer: 157.8,lb
